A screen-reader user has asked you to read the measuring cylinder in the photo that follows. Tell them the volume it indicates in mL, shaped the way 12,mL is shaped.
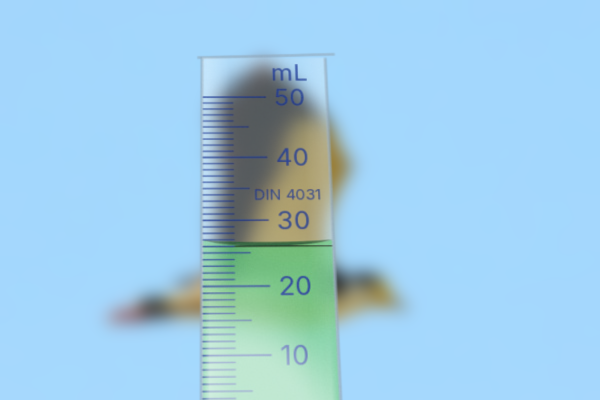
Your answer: 26,mL
